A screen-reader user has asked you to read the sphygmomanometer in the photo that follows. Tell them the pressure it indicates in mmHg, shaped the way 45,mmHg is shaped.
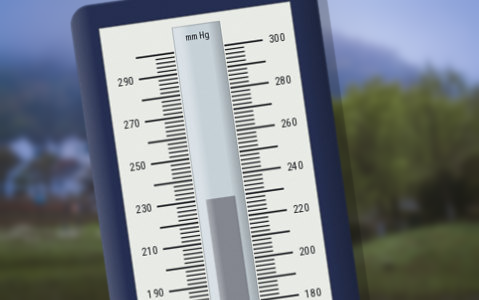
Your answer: 230,mmHg
